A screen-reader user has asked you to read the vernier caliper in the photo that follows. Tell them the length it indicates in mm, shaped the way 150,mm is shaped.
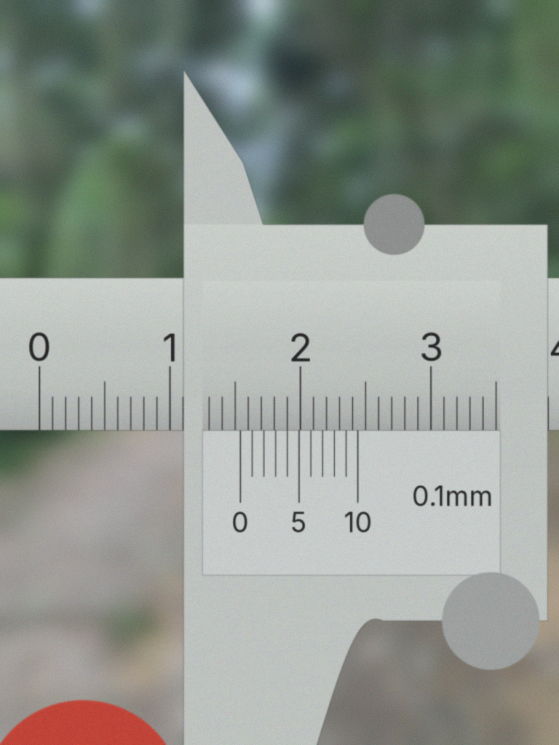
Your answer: 15.4,mm
